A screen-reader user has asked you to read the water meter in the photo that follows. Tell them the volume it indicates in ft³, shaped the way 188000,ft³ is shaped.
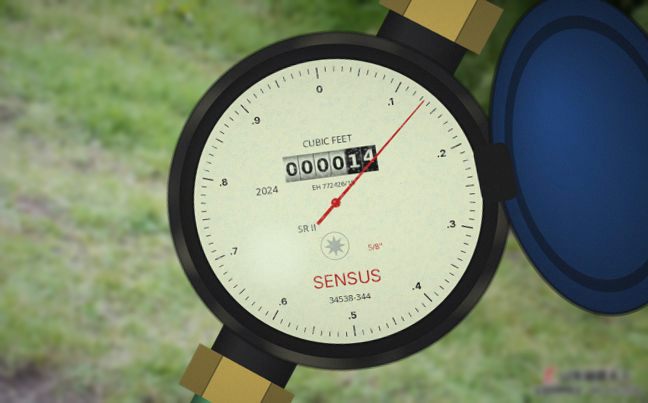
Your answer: 14.13,ft³
